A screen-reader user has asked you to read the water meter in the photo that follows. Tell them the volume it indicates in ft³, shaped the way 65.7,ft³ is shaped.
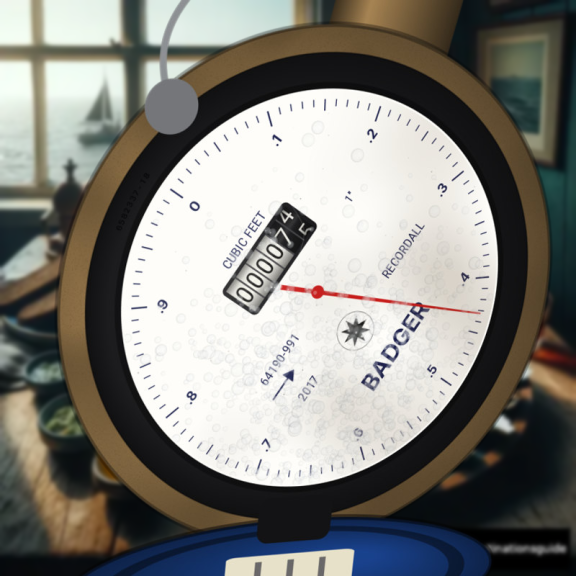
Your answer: 74.43,ft³
